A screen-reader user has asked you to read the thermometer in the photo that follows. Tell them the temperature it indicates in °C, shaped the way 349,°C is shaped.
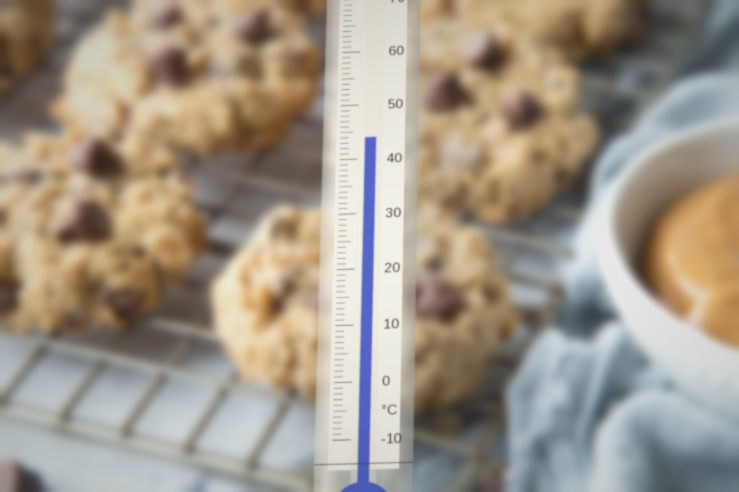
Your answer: 44,°C
